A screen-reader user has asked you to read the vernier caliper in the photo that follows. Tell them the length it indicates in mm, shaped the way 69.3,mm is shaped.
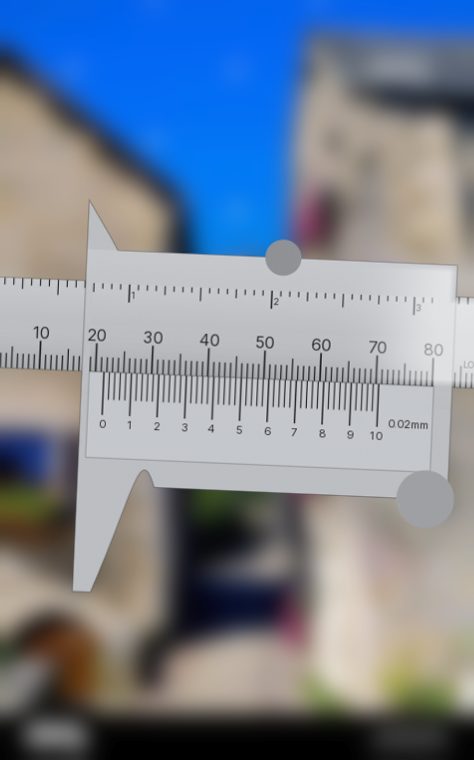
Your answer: 21.5,mm
